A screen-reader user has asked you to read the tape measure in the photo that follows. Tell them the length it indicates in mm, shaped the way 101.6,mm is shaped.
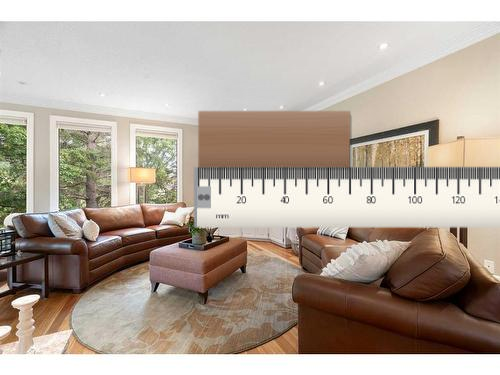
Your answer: 70,mm
